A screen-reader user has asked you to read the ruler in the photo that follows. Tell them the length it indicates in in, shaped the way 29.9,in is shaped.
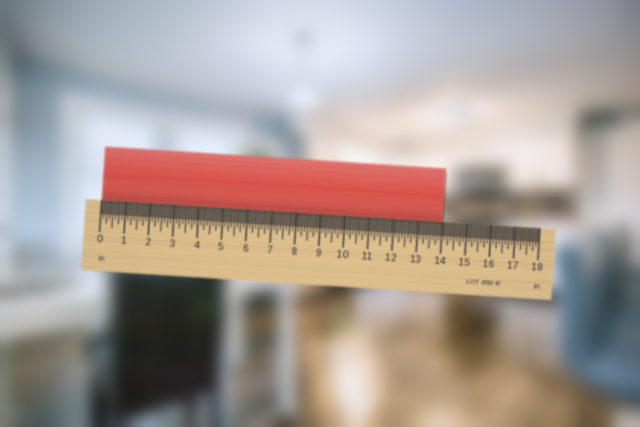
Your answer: 14,in
